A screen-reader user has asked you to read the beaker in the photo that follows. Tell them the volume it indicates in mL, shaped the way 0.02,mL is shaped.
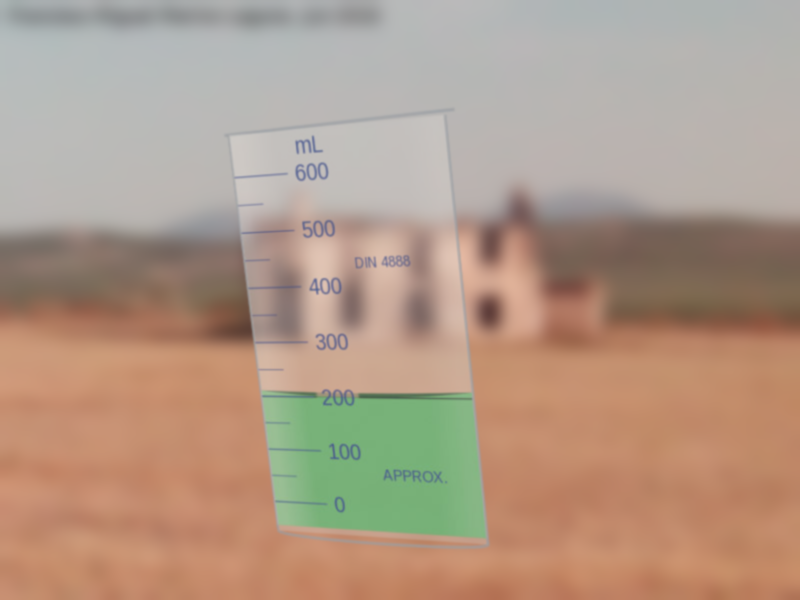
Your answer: 200,mL
